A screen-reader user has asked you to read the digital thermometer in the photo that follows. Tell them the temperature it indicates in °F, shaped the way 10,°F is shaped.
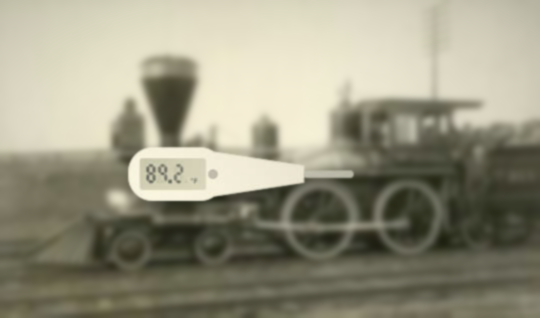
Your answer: 89.2,°F
